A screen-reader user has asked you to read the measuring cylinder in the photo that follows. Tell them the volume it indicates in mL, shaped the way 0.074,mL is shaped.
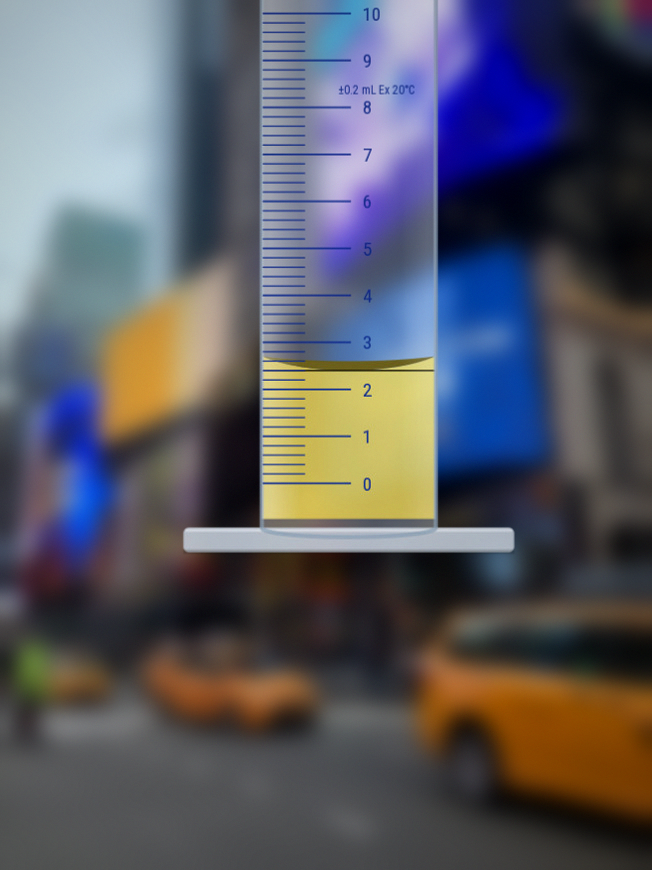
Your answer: 2.4,mL
